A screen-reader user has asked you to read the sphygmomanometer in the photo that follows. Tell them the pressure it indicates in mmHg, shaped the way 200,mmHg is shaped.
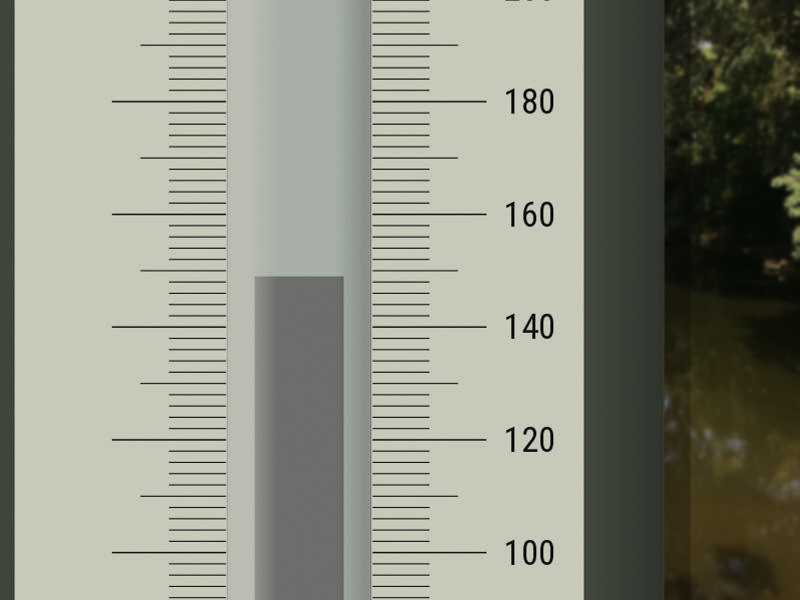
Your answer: 149,mmHg
